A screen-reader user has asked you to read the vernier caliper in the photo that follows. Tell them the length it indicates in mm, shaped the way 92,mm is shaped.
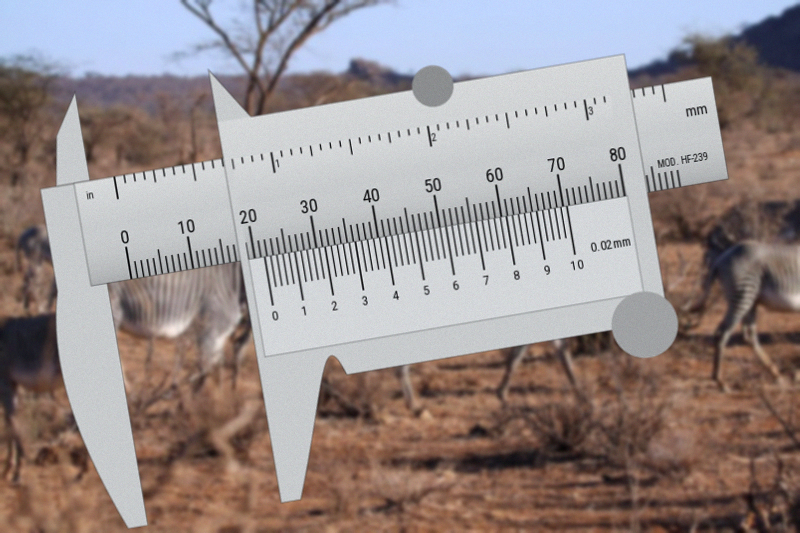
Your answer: 21.6,mm
